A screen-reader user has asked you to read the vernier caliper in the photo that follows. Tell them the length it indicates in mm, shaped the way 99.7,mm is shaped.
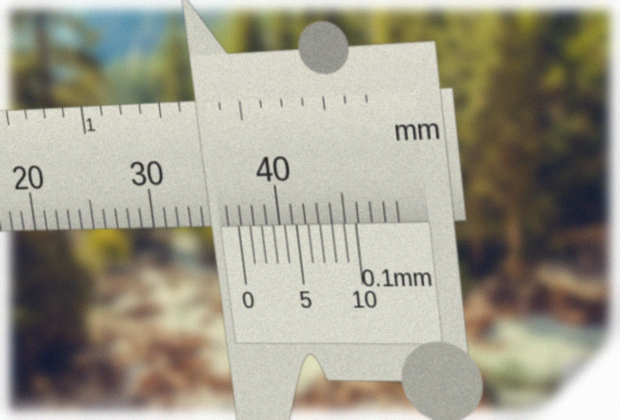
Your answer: 36.8,mm
